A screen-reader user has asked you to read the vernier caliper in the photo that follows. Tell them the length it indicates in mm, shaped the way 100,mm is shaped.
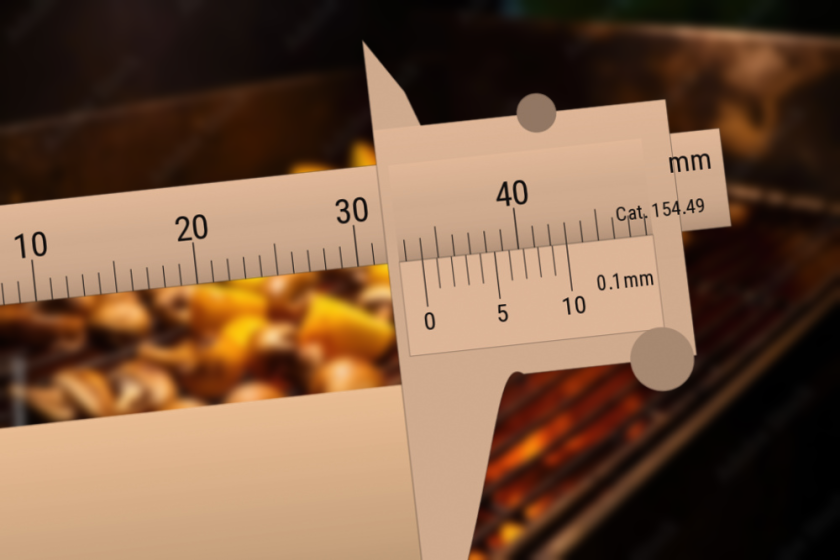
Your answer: 34.0,mm
